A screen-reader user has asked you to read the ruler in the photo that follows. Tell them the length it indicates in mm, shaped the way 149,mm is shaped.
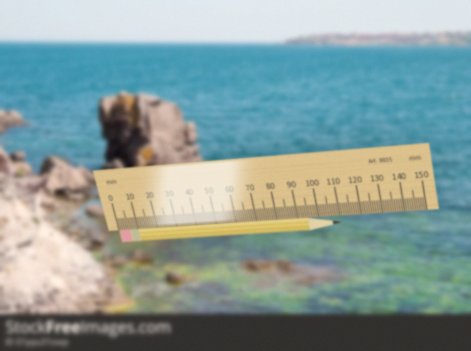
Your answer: 110,mm
